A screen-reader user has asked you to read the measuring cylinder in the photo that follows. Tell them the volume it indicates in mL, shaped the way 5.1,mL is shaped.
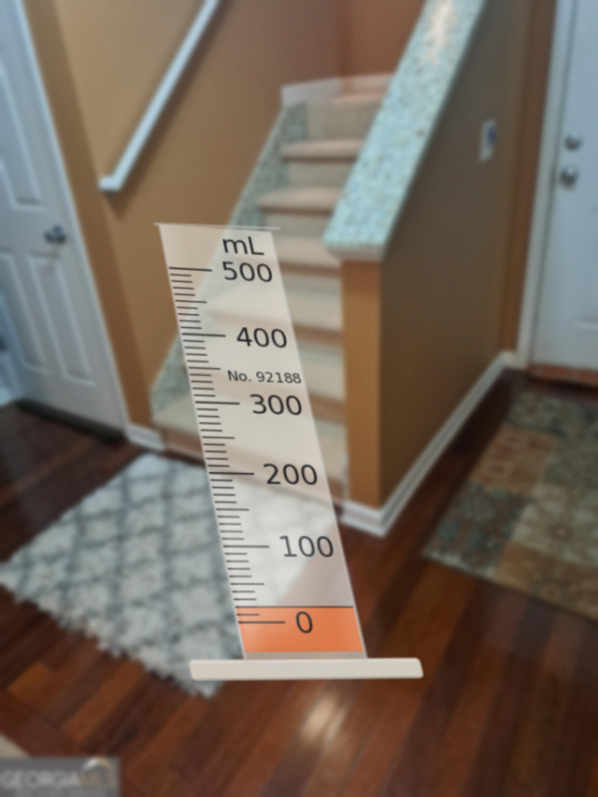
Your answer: 20,mL
